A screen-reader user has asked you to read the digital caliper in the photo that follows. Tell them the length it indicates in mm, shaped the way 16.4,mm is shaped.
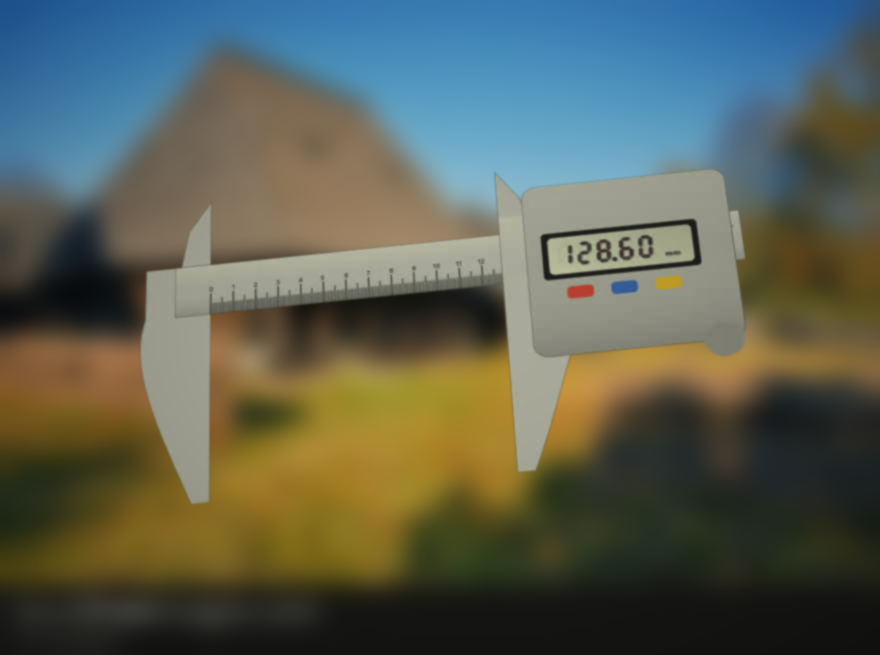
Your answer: 128.60,mm
